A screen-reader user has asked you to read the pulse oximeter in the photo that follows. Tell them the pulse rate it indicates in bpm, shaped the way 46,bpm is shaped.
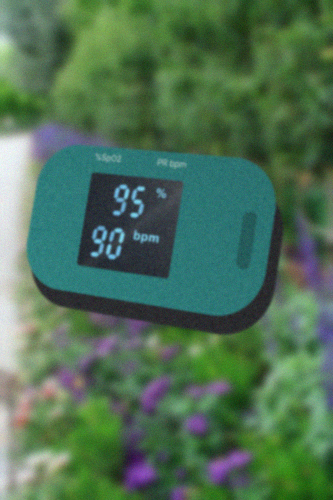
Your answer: 90,bpm
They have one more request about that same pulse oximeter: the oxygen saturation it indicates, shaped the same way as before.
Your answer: 95,%
